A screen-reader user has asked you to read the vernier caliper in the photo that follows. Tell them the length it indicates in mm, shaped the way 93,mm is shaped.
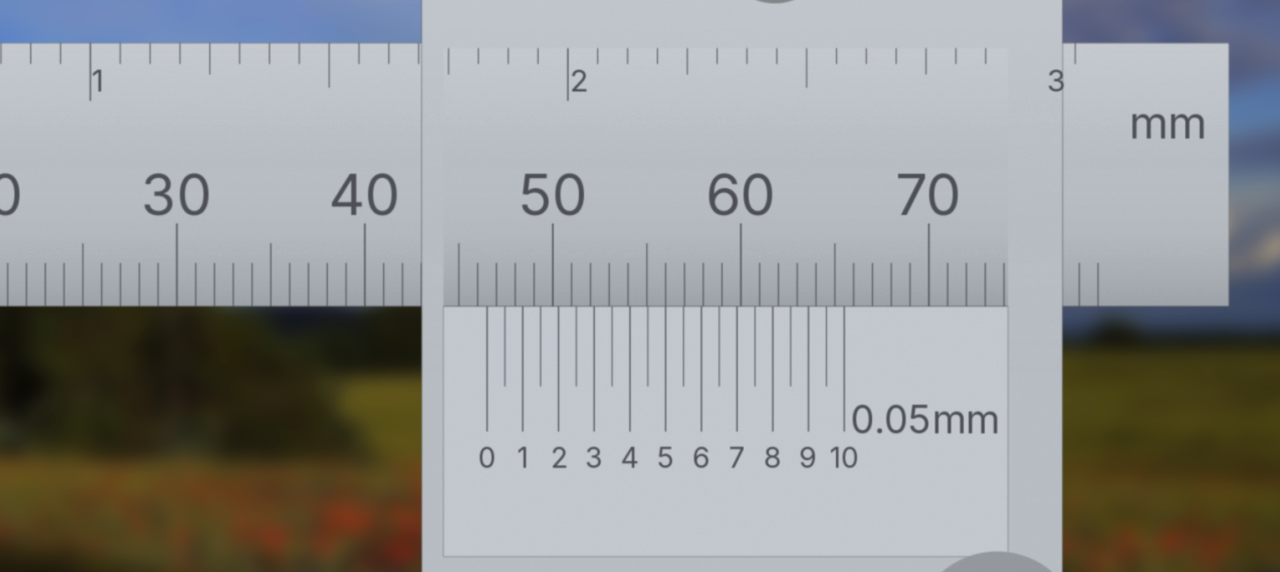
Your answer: 46.5,mm
